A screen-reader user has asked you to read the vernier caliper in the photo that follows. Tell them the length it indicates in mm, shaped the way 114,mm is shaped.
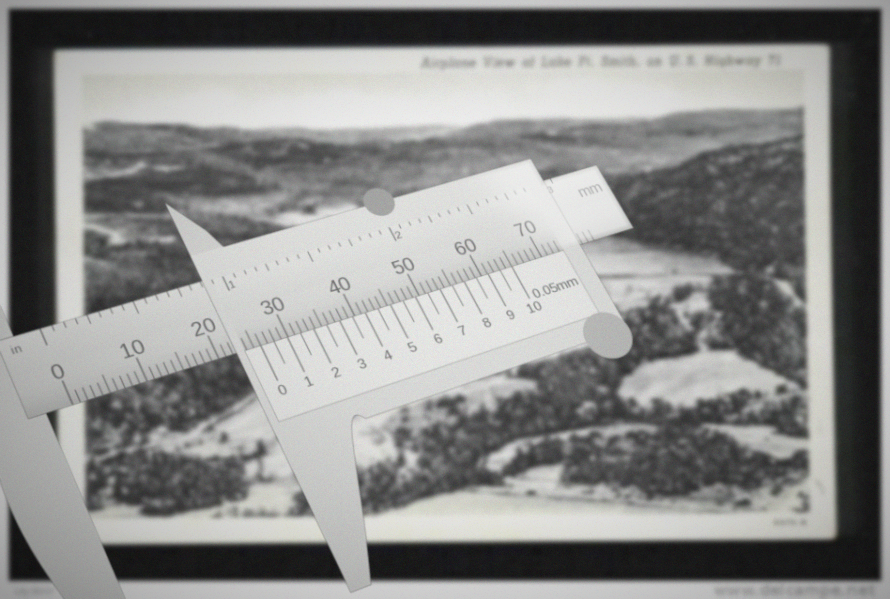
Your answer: 26.0,mm
